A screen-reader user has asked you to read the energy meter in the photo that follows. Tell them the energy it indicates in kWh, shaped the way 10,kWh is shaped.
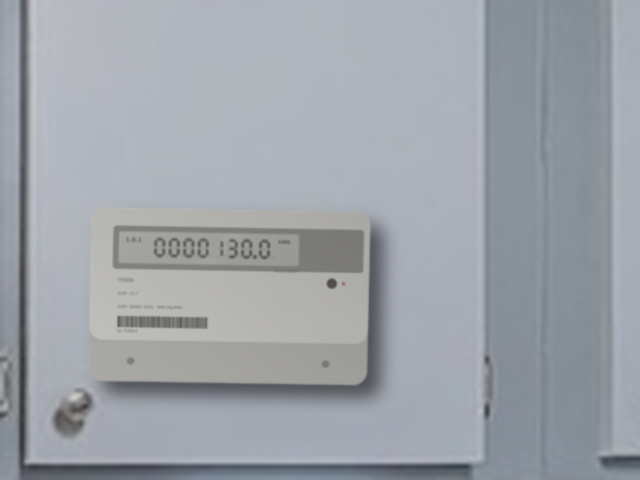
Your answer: 130.0,kWh
